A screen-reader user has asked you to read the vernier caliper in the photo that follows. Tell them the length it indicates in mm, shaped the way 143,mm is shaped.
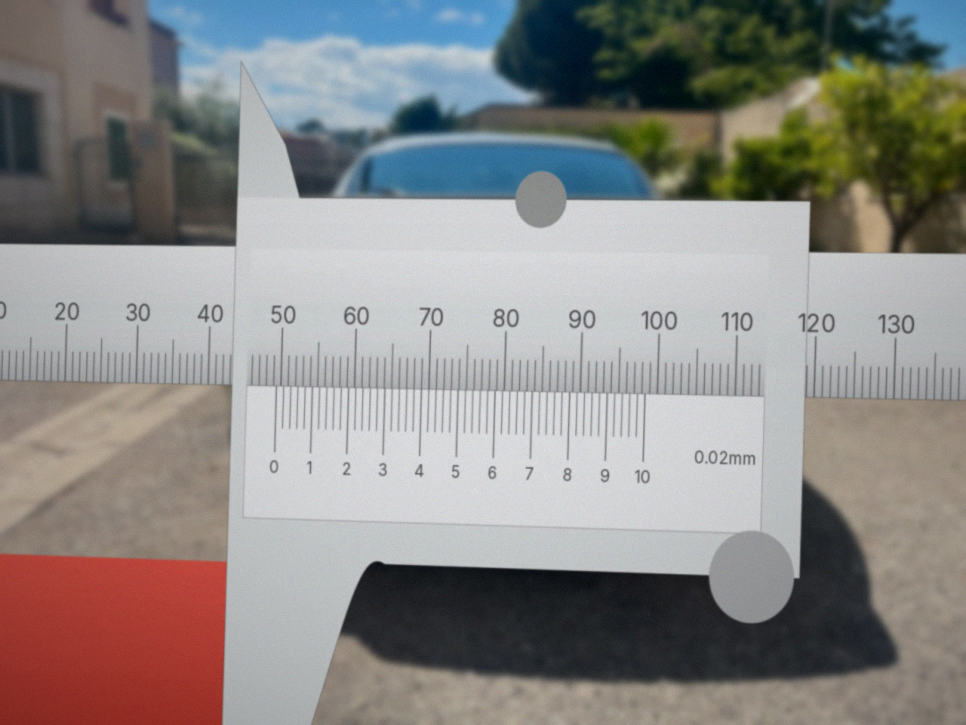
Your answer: 49.4,mm
